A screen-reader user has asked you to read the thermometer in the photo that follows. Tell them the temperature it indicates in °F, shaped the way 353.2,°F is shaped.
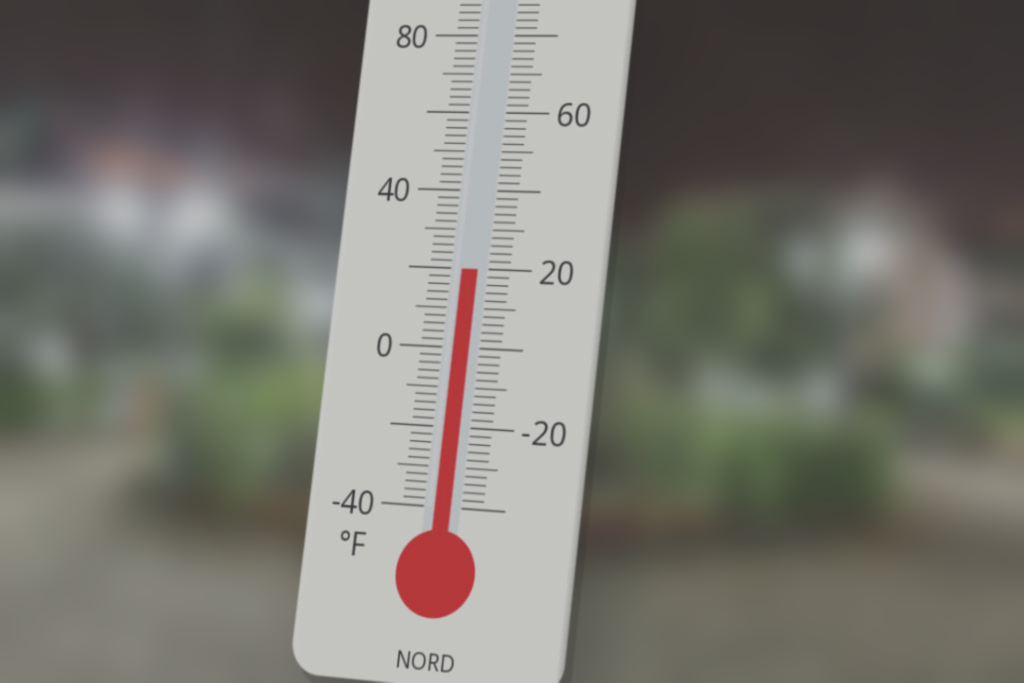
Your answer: 20,°F
